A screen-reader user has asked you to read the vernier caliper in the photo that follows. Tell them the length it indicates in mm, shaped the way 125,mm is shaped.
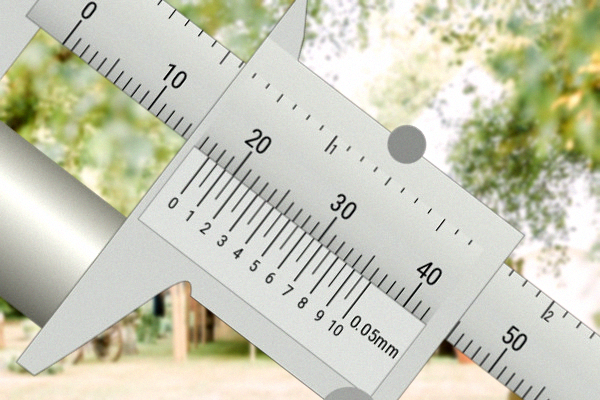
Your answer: 17.2,mm
